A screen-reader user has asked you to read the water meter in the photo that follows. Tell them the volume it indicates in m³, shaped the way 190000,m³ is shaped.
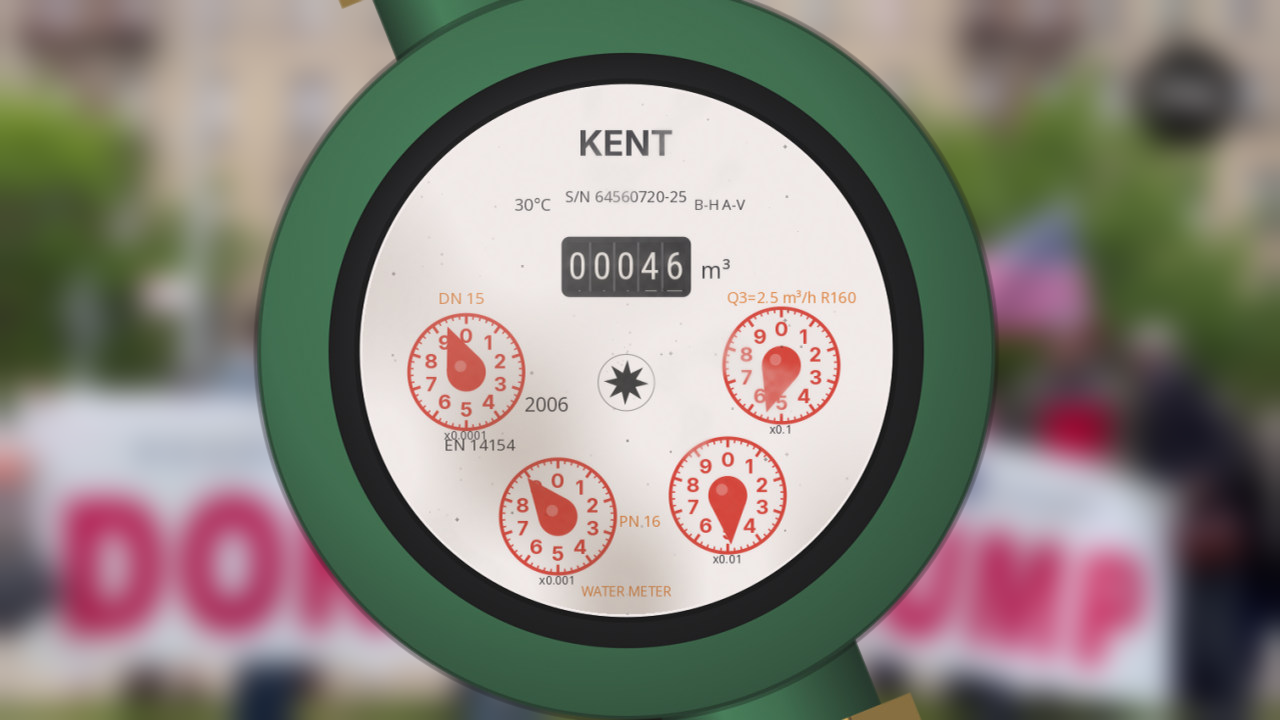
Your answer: 46.5489,m³
